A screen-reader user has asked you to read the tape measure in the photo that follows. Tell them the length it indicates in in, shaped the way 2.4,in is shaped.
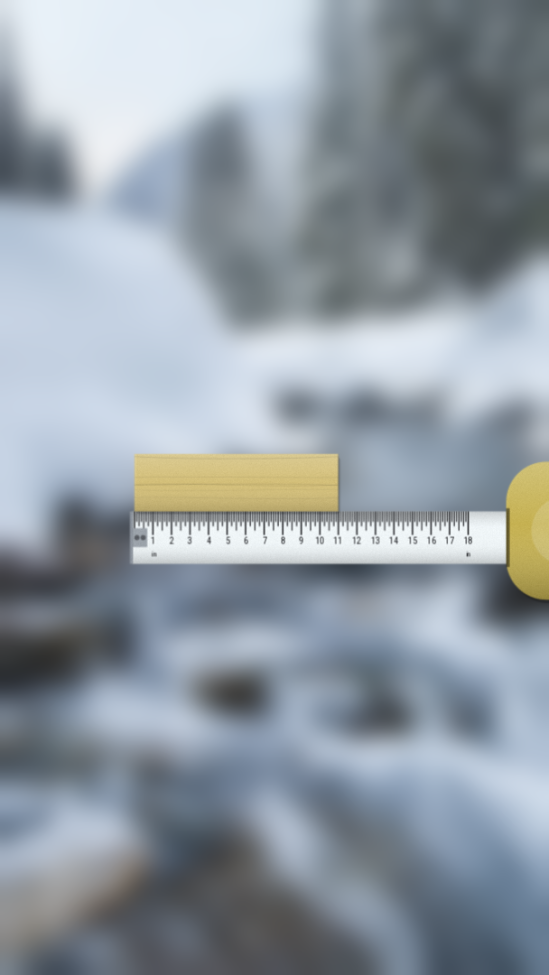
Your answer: 11,in
